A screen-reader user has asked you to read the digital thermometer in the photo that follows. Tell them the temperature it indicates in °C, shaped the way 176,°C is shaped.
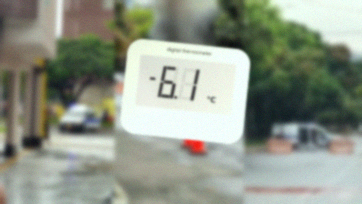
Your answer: -6.1,°C
